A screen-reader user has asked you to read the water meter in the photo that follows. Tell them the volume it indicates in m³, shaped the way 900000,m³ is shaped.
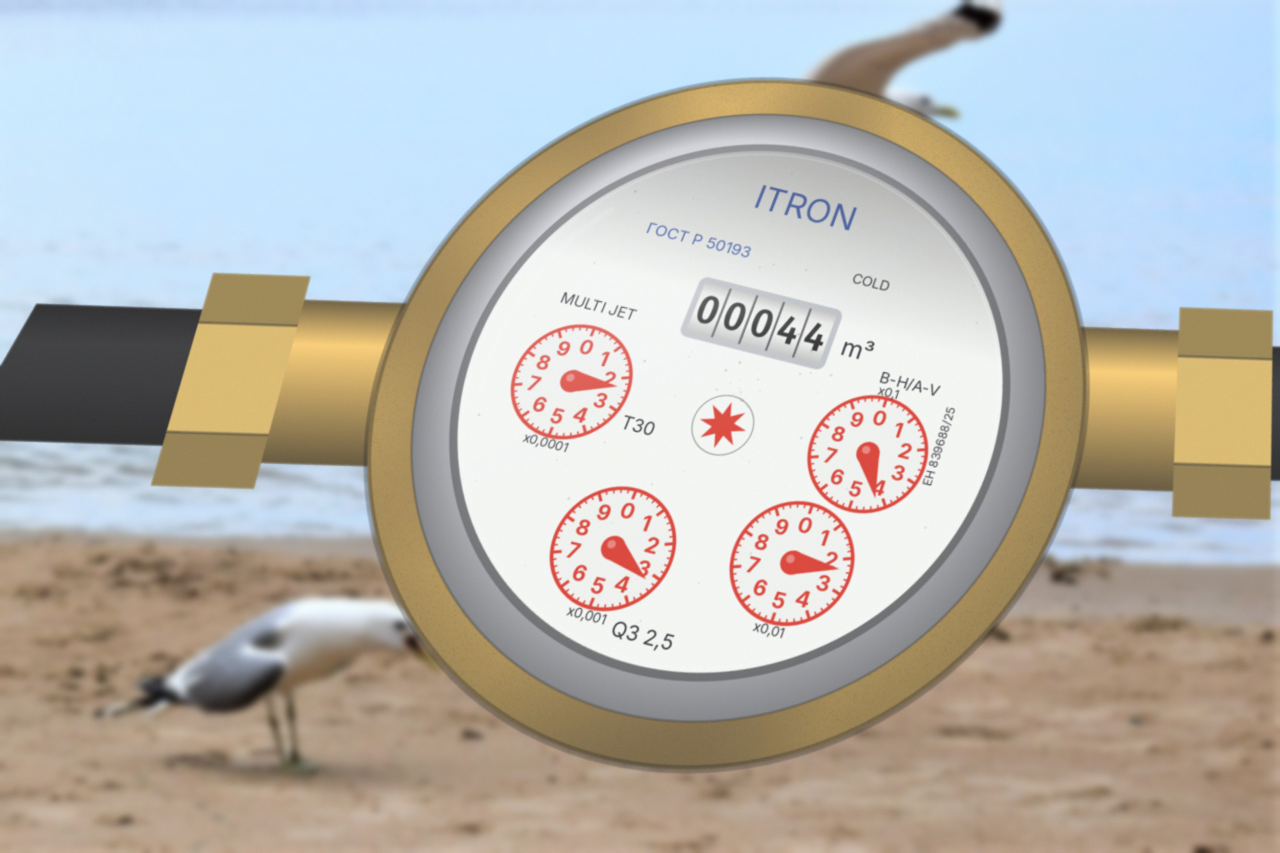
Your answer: 44.4232,m³
